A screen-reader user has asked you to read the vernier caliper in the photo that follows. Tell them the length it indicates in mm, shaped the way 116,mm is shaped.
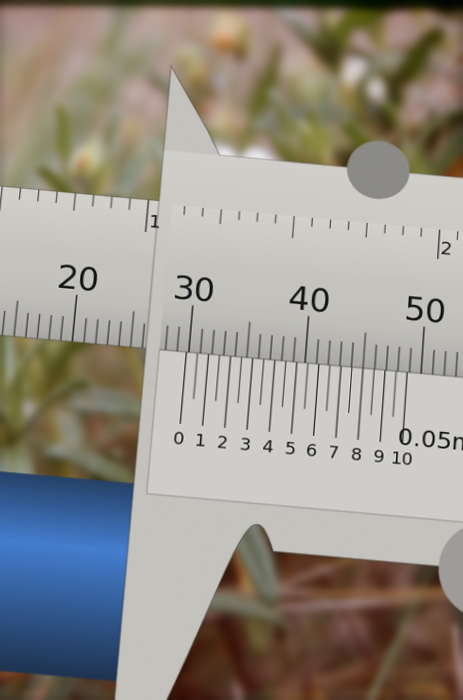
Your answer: 29.8,mm
